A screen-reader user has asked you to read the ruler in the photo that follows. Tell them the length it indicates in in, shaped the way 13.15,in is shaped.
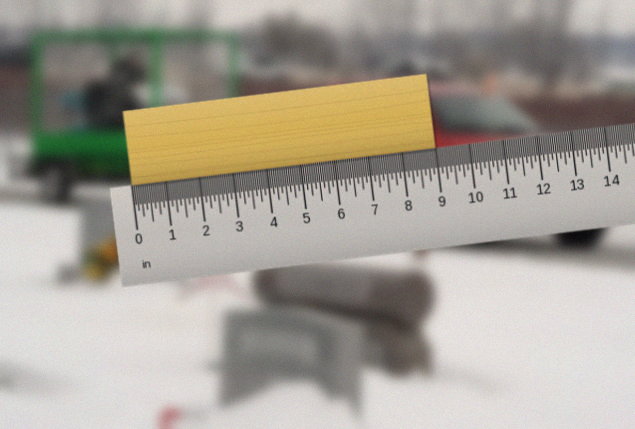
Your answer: 9,in
